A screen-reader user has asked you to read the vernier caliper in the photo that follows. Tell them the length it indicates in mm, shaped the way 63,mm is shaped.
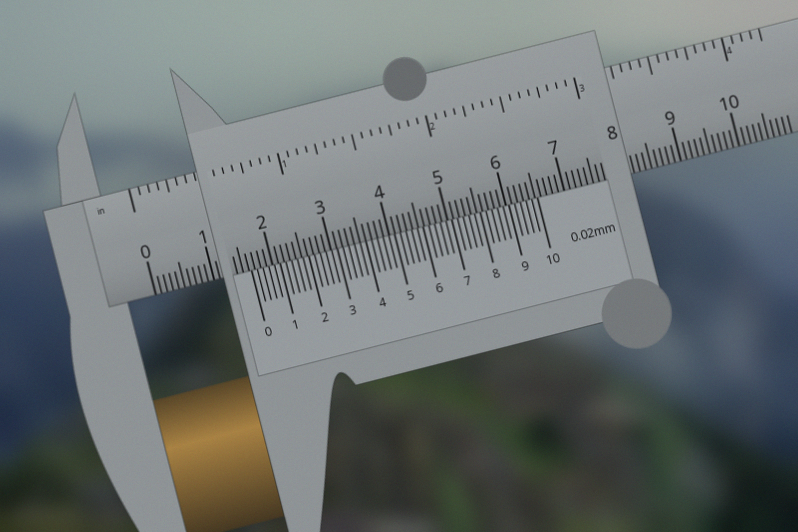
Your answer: 16.4,mm
